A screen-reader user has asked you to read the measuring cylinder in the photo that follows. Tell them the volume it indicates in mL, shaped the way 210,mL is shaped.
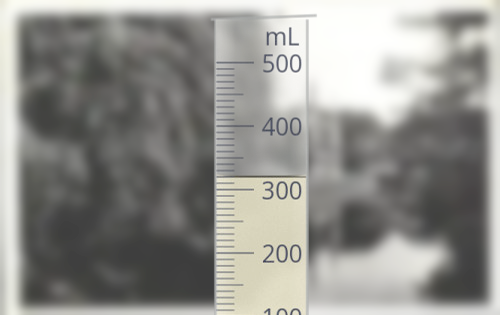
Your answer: 320,mL
